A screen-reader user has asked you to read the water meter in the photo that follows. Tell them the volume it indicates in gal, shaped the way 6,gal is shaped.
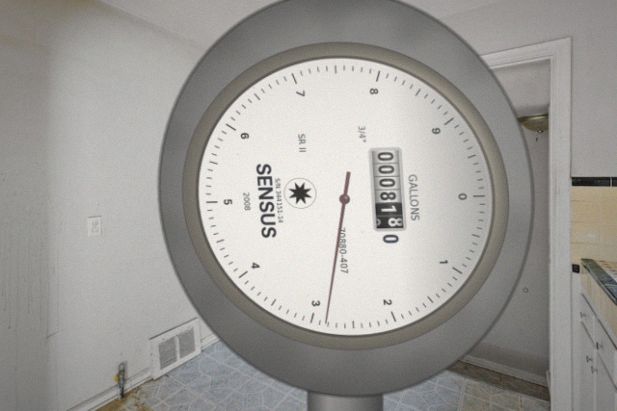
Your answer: 8182.8,gal
